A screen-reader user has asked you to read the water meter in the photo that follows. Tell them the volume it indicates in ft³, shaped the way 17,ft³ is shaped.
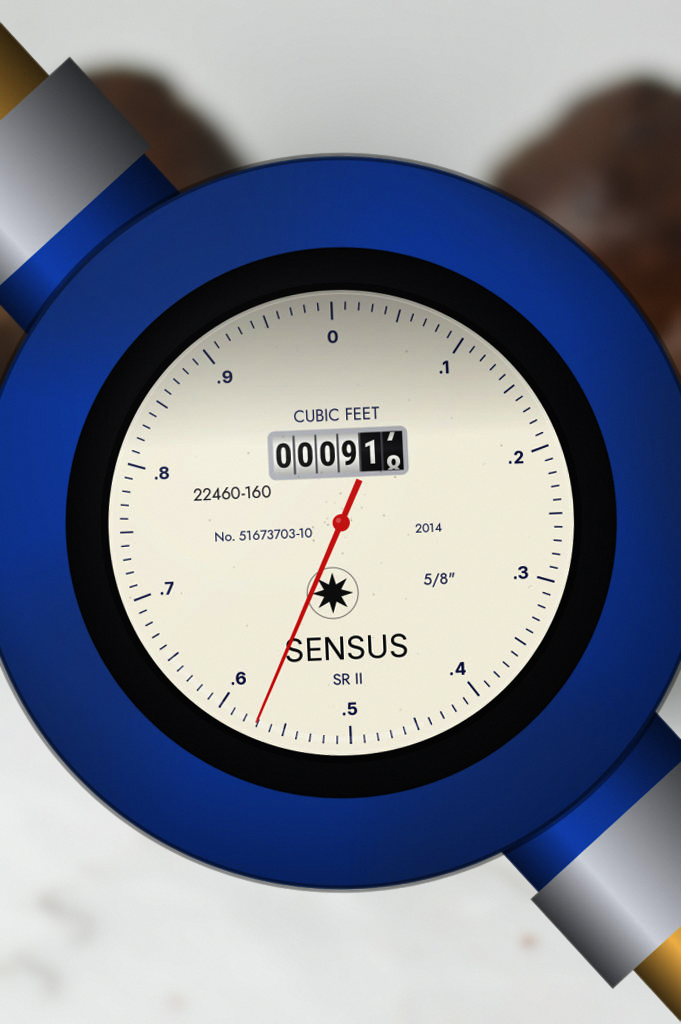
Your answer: 917.57,ft³
